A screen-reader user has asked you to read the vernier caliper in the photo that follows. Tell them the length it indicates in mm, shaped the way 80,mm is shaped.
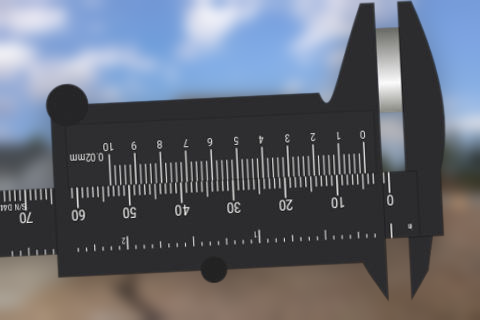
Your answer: 4.5,mm
